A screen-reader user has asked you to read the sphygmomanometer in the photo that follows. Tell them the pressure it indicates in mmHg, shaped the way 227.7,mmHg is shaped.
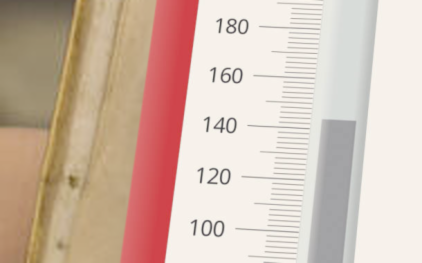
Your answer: 144,mmHg
